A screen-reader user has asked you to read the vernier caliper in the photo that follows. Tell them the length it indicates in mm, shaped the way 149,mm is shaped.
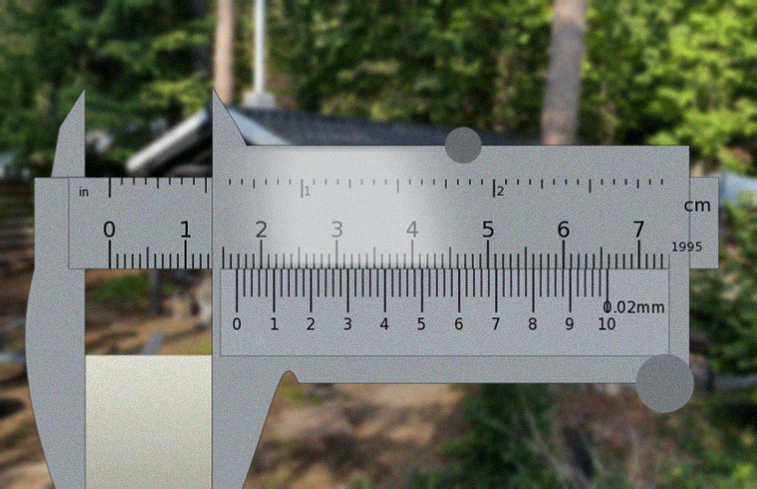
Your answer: 16.8,mm
